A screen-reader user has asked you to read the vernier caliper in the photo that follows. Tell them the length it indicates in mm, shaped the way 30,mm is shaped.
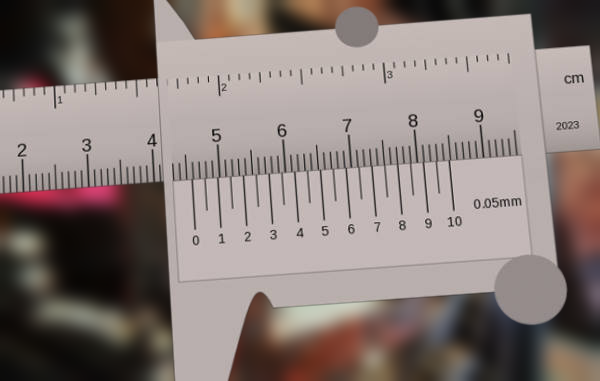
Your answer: 45.8,mm
